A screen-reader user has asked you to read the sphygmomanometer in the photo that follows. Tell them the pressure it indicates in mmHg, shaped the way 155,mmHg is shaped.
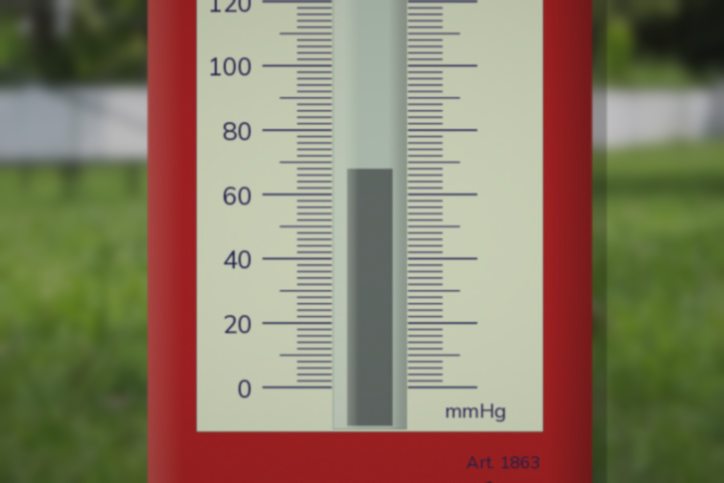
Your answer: 68,mmHg
